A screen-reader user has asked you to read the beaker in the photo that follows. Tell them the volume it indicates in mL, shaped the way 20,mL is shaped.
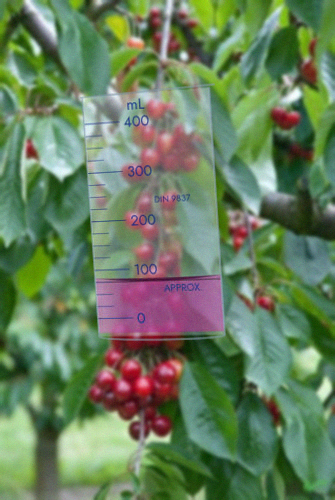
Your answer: 75,mL
